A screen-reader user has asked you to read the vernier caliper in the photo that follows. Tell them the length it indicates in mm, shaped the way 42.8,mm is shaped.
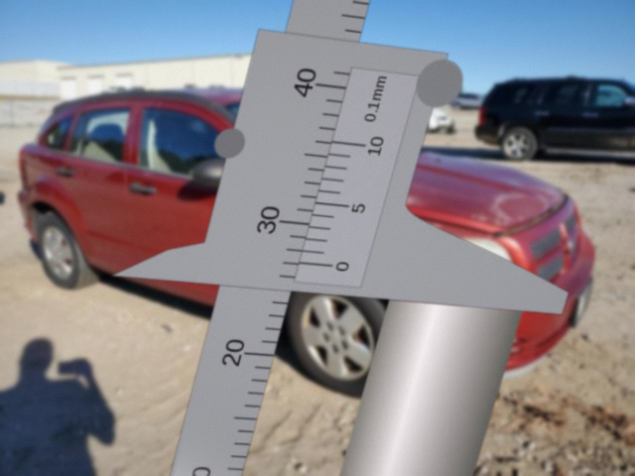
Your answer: 27.1,mm
